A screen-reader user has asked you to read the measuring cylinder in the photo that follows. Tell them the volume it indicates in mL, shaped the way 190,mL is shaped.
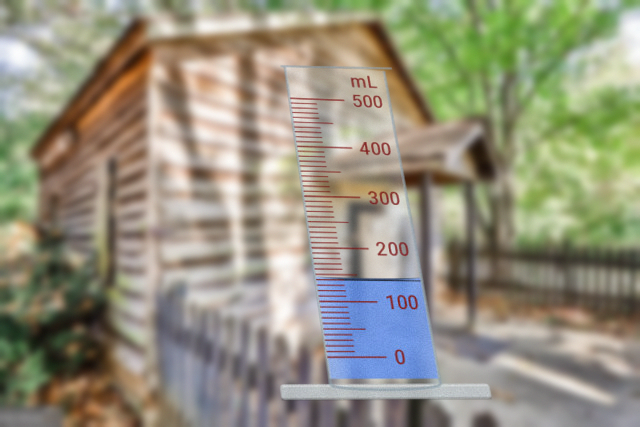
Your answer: 140,mL
